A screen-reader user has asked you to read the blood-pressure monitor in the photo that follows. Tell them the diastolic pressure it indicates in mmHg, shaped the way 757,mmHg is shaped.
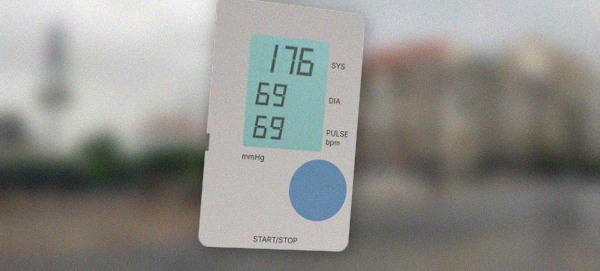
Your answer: 69,mmHg
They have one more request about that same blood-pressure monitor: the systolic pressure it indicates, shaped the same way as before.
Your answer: 176,mmHg
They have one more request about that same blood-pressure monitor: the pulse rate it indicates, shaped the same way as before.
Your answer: 69,bpm
